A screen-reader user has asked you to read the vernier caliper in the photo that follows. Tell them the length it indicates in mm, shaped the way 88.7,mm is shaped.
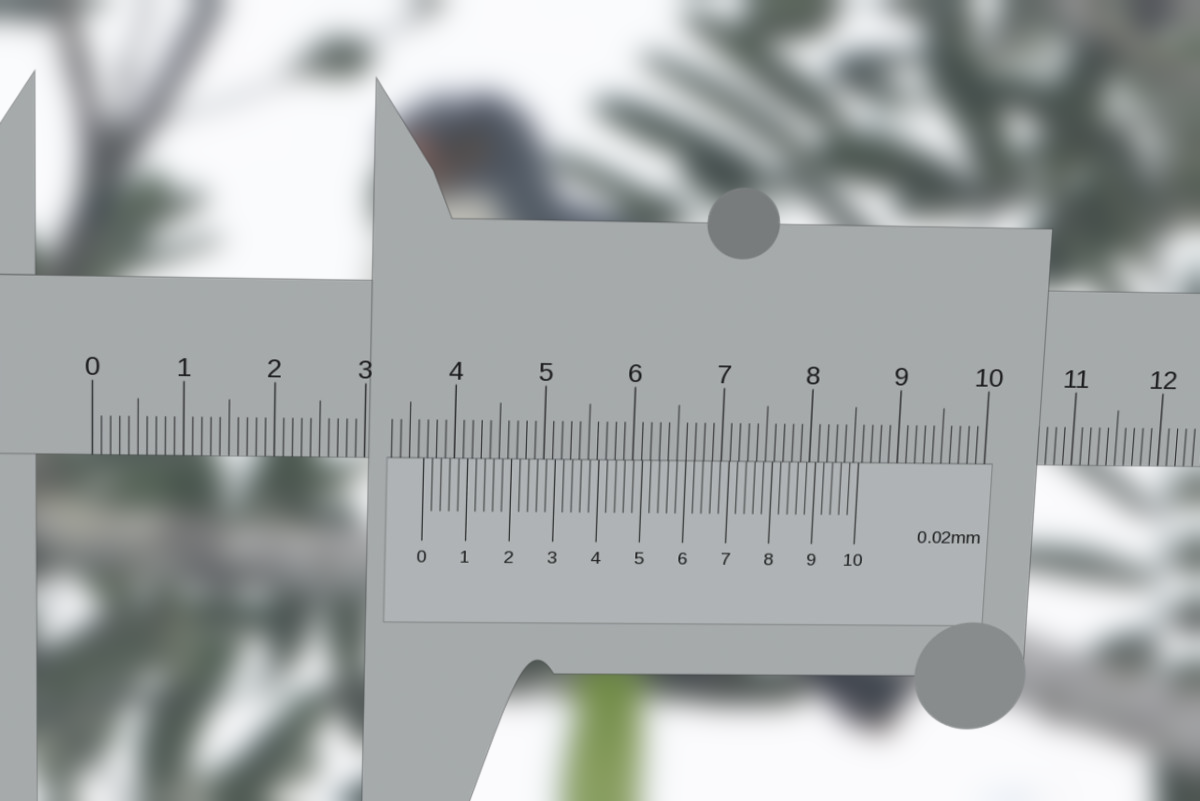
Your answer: 36.6,mm
